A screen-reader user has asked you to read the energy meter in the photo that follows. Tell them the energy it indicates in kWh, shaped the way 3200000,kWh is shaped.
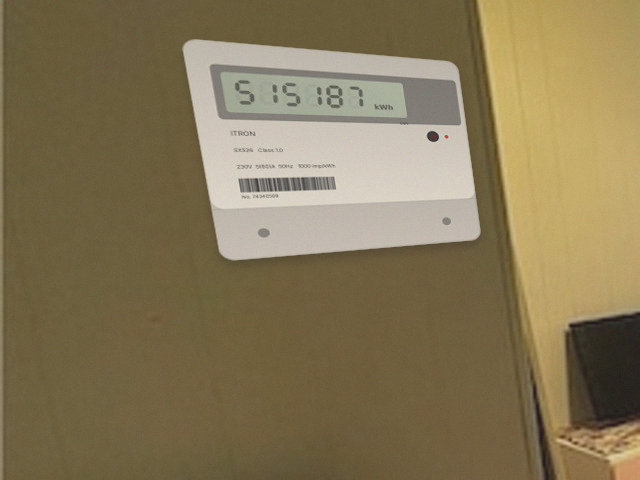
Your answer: 515187,kWh
